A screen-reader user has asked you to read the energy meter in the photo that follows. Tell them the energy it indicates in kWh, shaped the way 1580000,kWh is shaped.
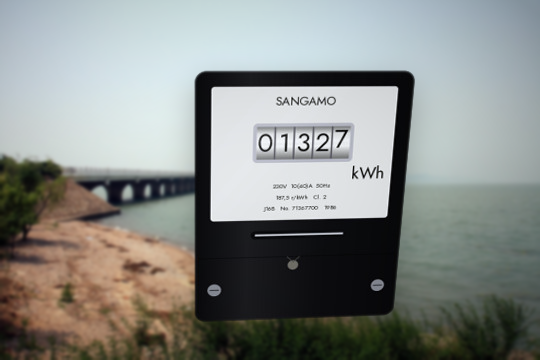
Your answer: 1327,kWh
